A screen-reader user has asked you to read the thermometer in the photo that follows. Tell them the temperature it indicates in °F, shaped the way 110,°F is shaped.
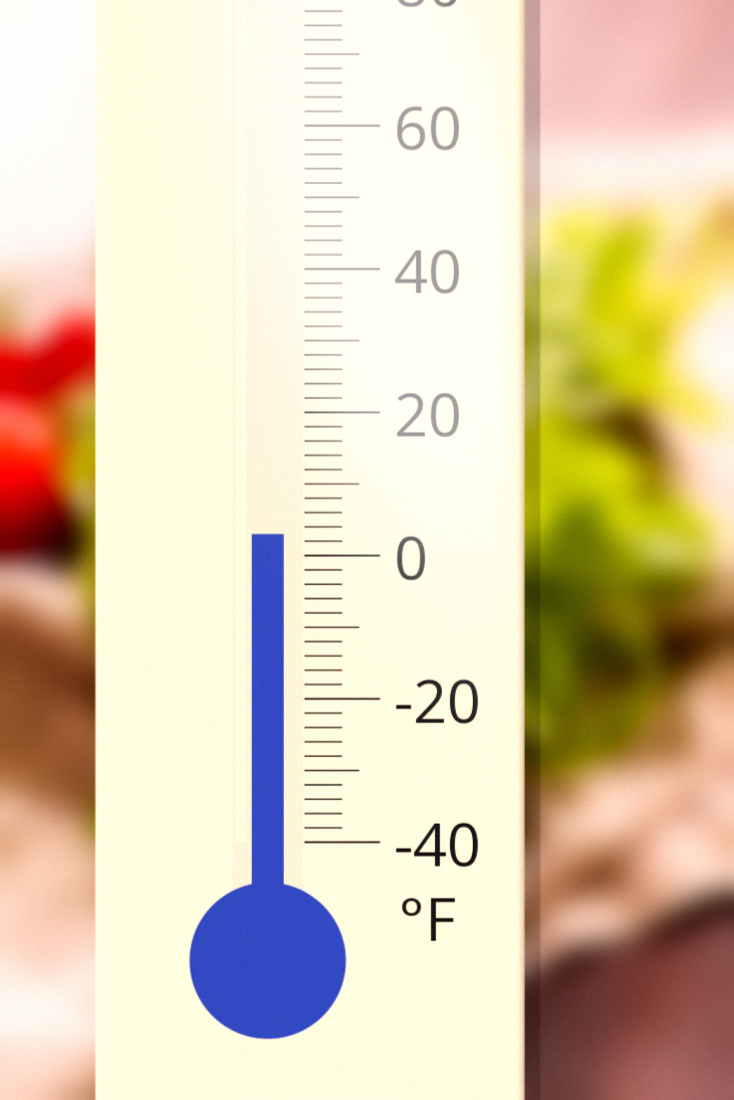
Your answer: 3,°F
